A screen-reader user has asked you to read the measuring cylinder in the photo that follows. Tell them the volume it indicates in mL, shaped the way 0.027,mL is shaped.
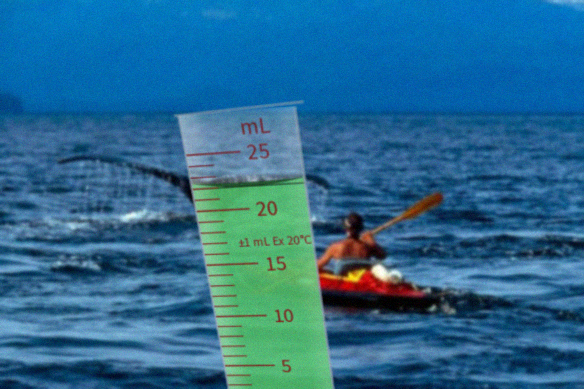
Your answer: 22,mL
